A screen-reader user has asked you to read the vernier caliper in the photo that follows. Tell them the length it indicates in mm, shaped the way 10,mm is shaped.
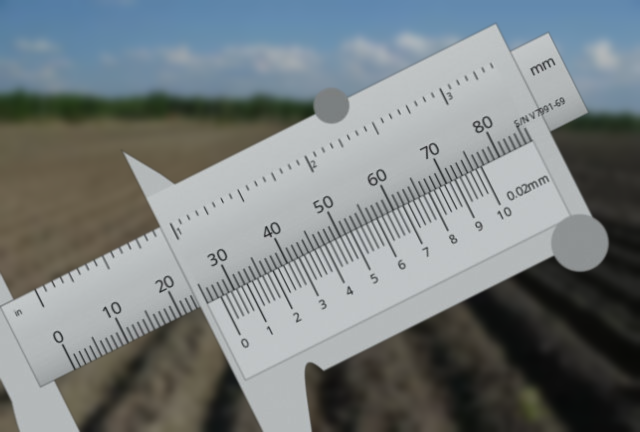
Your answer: 27.5,mm
